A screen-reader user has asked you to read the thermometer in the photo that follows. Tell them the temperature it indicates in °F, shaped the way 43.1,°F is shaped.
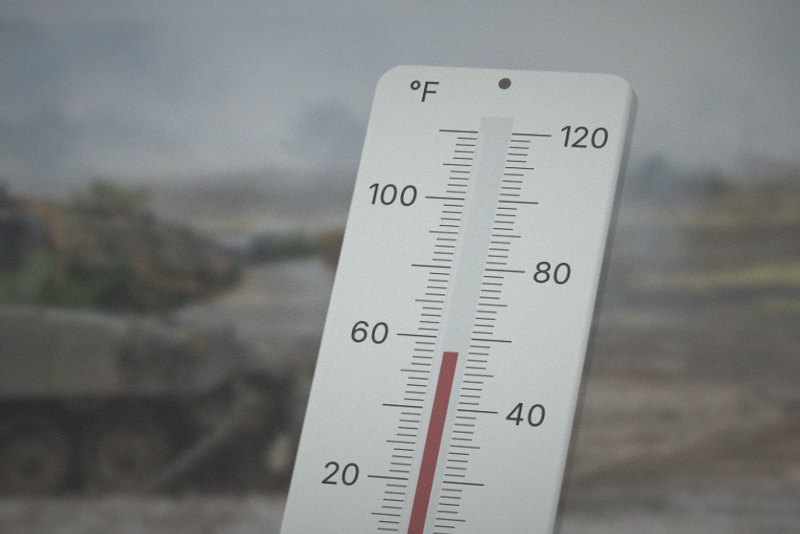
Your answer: 56,°F
